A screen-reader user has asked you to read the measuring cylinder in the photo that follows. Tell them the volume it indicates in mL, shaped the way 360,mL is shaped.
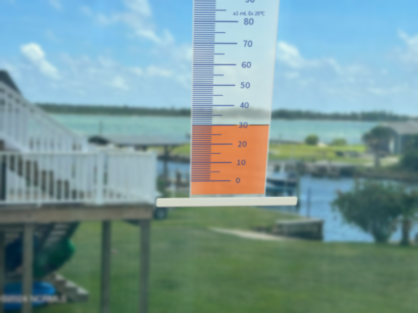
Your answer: 30,mL
